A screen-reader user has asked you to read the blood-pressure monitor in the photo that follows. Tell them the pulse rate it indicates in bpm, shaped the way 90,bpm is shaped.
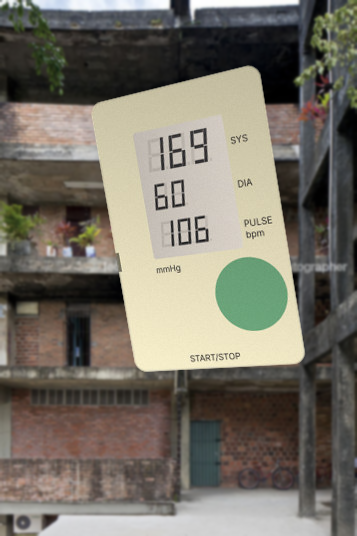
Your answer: 106,bpm
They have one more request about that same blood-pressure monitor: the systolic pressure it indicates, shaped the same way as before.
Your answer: 169,mmHg
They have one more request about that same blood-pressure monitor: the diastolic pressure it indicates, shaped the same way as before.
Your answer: 60,mmHg
